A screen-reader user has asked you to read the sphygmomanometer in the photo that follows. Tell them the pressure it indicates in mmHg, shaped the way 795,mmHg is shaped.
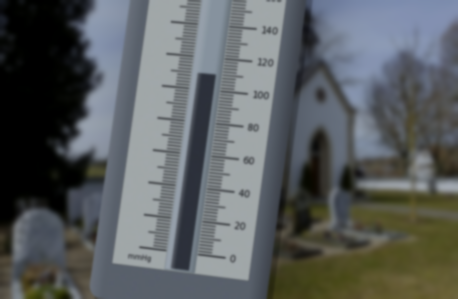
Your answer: 110,mmHg
